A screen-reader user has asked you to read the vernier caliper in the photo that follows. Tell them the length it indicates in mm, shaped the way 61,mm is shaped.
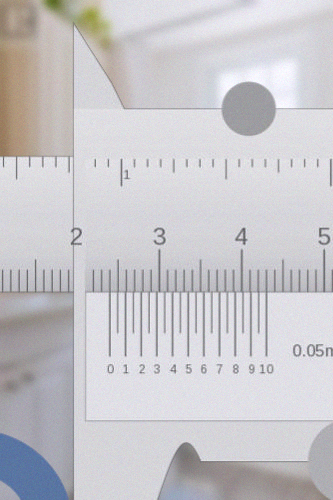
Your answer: 24.0,mm
